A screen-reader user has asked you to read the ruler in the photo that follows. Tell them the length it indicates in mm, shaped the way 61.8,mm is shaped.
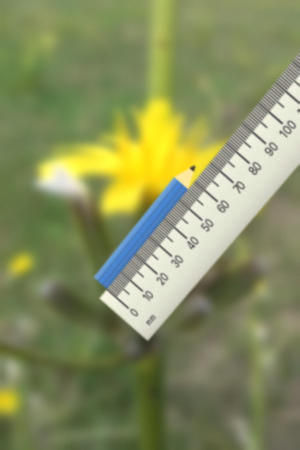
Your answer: 65,mm
